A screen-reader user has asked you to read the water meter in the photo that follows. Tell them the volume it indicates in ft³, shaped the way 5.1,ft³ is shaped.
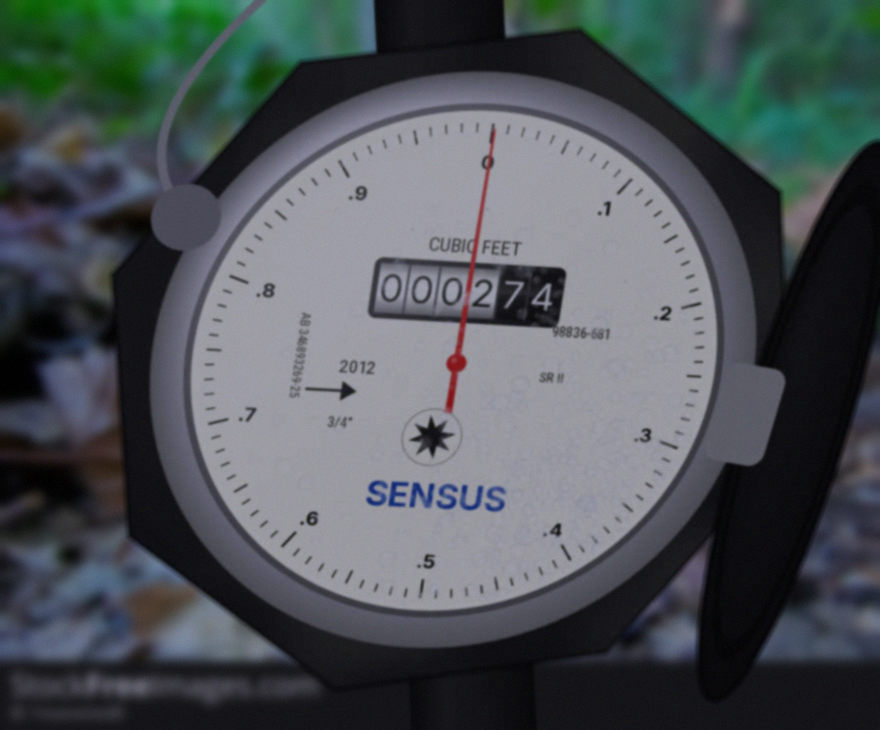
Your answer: 274.00,ft³
